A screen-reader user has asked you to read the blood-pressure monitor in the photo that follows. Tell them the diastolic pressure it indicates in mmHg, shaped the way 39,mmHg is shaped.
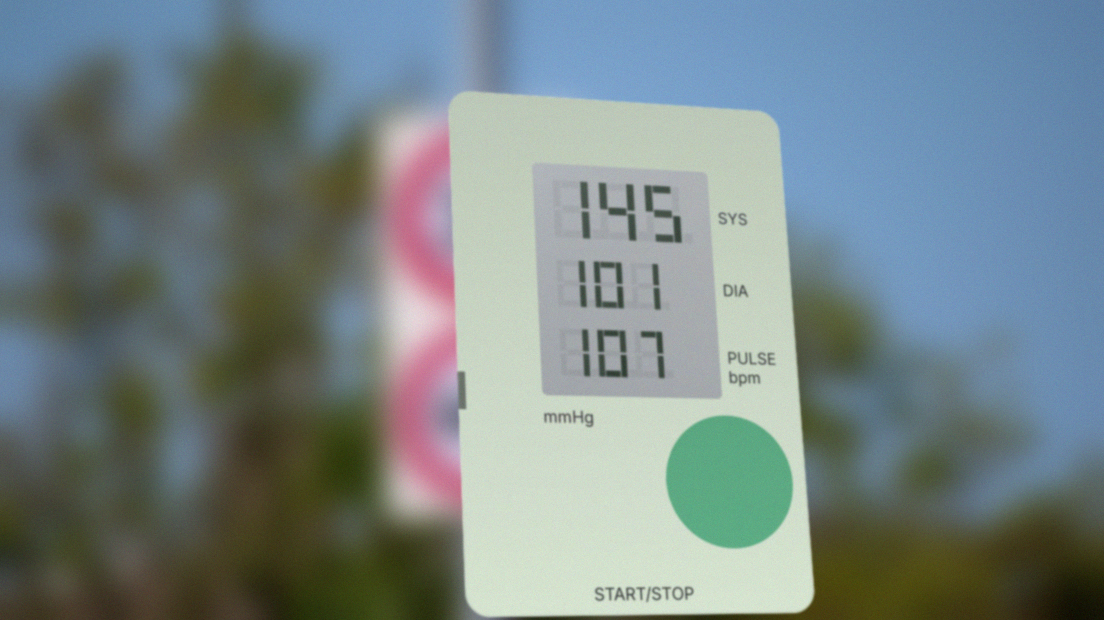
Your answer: 101,mmHg
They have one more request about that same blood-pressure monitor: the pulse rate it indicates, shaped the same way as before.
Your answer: 107,bpm
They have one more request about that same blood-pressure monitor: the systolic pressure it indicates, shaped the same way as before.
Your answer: 145,mmHg
